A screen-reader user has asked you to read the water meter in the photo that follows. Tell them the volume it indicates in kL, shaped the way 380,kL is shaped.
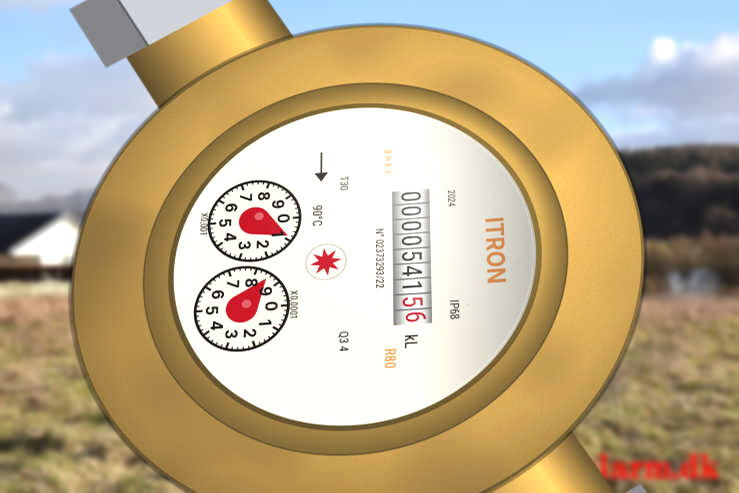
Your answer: 541.5608,kL
